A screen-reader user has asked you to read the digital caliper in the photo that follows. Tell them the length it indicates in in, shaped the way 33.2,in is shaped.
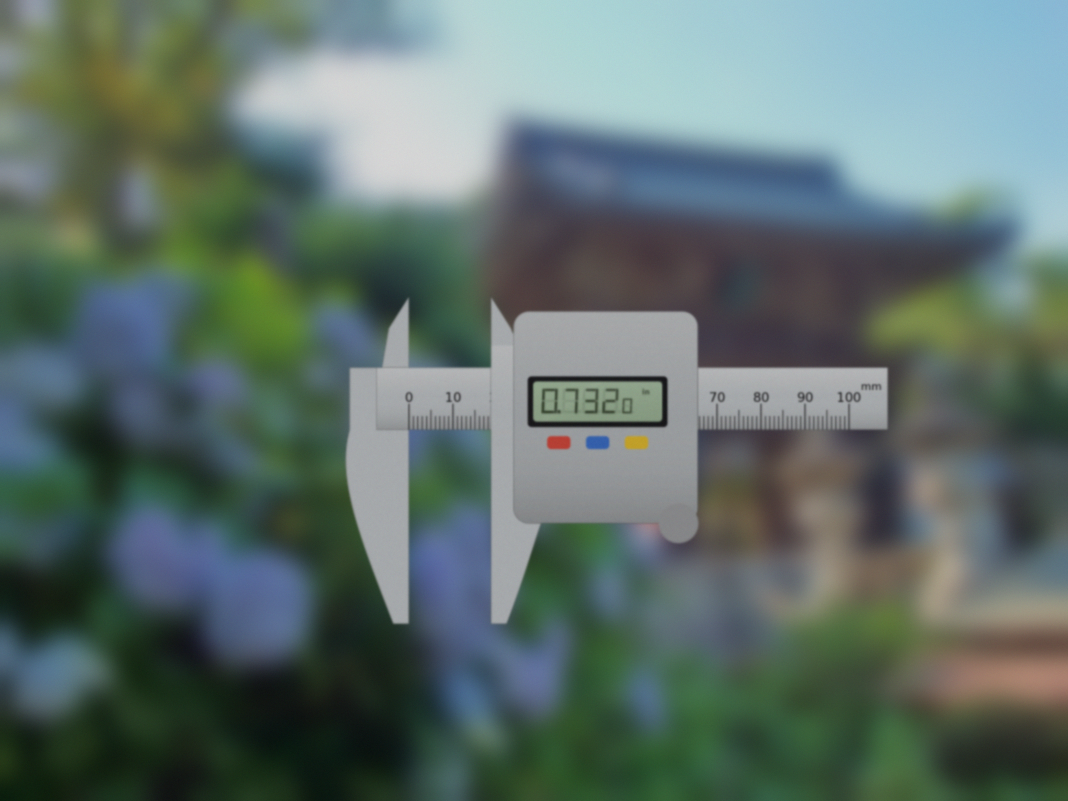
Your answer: 0.7320,in
